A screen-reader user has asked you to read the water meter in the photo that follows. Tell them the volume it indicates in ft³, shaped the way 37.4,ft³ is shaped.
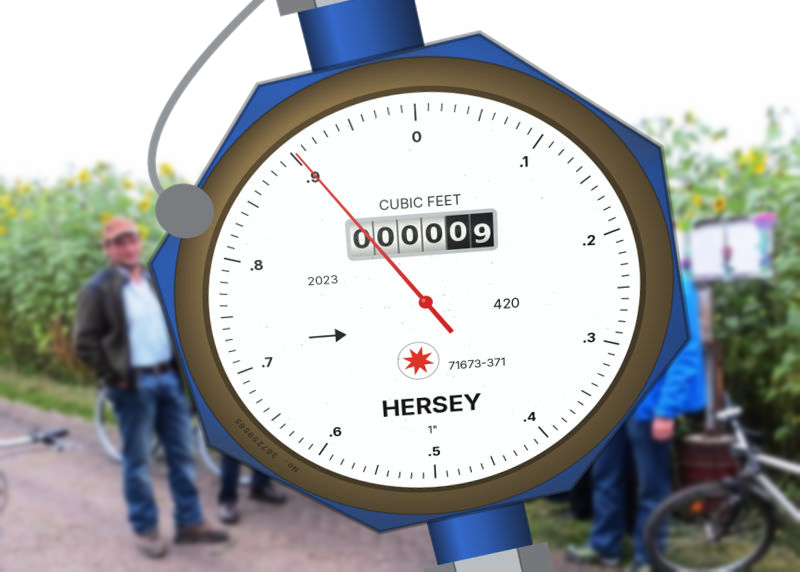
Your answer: 8.90,ft³
